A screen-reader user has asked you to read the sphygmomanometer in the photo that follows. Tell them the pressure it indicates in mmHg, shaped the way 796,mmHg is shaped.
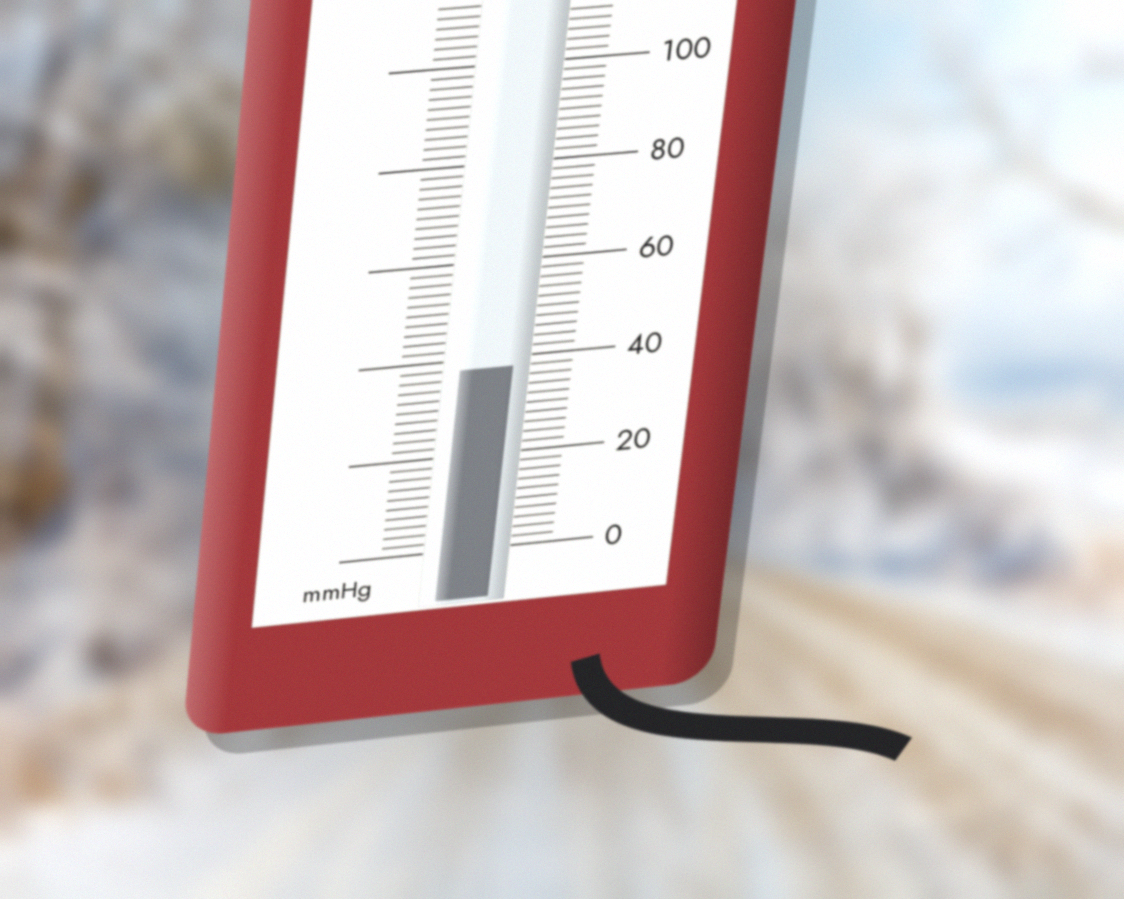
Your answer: 38,mmHg
